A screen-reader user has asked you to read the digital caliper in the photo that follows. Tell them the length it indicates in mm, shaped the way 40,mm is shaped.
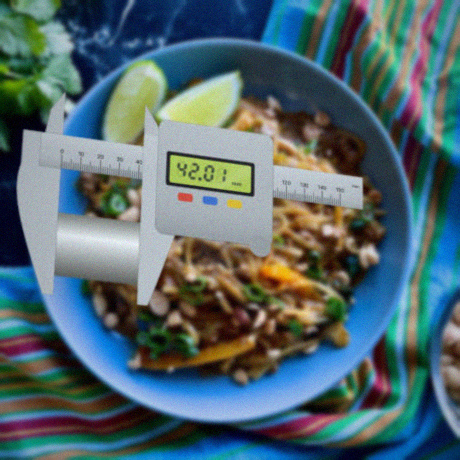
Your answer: 42.01,mm
